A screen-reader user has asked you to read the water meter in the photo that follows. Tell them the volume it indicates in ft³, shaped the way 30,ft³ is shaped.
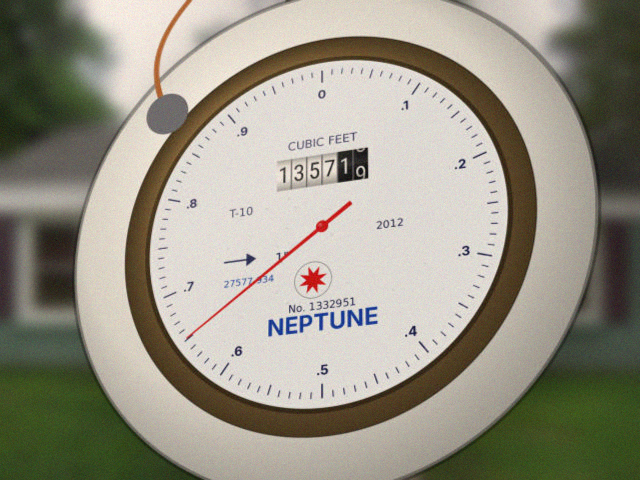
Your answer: 135718.65,ft³
